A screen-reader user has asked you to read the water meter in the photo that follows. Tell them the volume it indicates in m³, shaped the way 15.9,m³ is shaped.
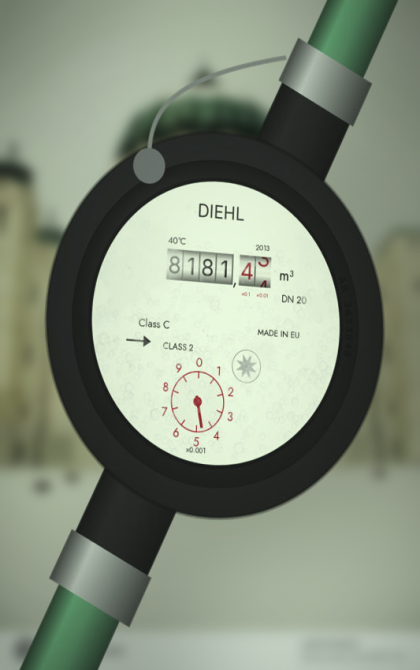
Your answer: 8181.434,m³
